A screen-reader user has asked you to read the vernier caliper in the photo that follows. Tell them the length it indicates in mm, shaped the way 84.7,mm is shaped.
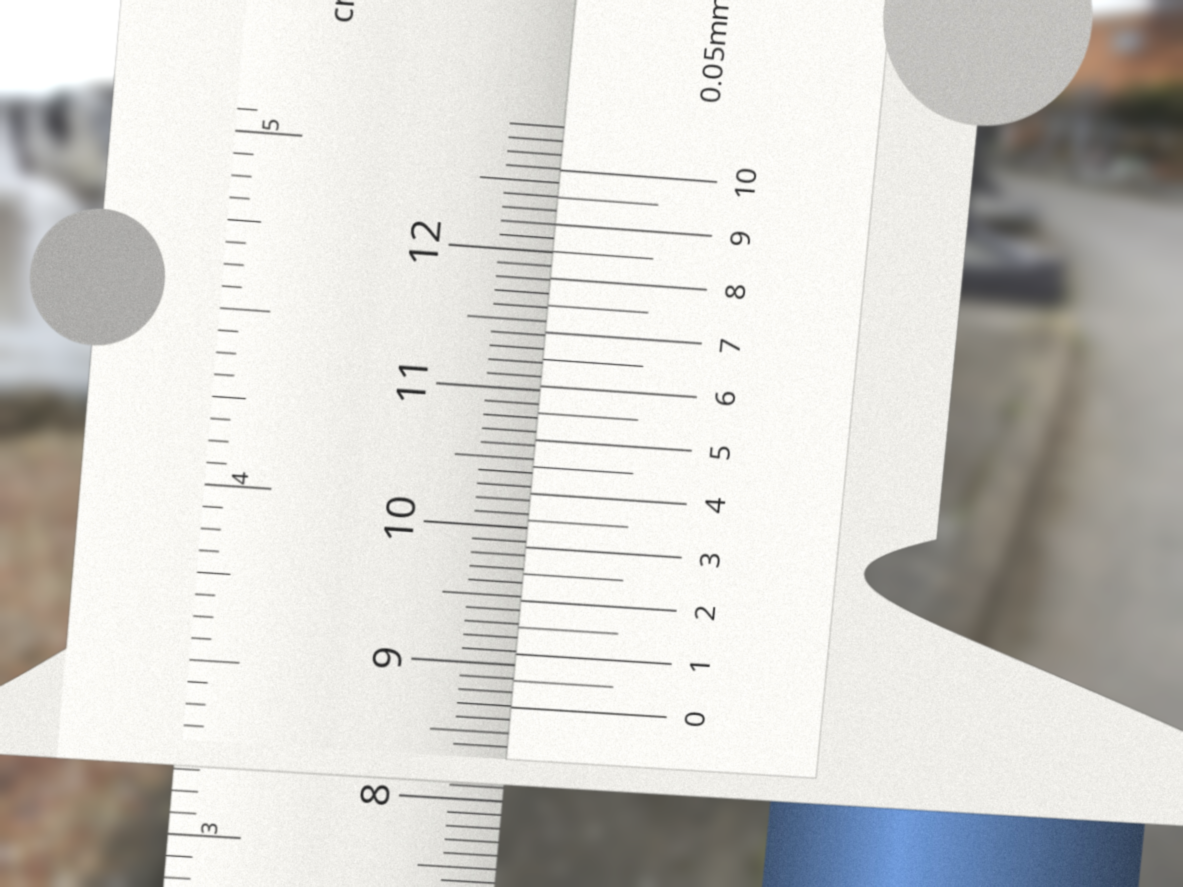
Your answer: 86.9,mm
